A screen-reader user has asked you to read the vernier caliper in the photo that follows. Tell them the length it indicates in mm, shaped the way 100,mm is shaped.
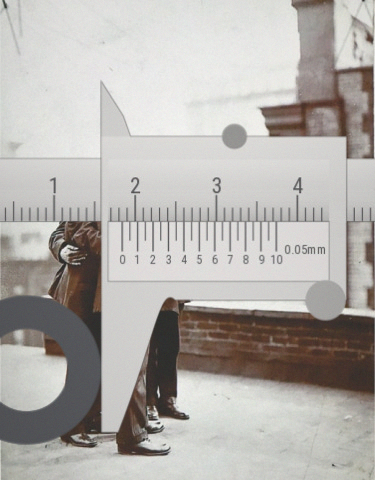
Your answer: 18.4,mm
